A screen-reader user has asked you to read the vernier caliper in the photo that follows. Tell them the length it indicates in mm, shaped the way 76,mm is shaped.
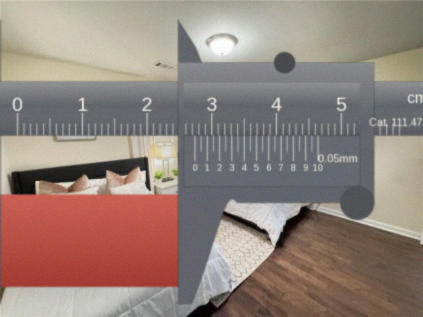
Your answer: 27.4,mm
